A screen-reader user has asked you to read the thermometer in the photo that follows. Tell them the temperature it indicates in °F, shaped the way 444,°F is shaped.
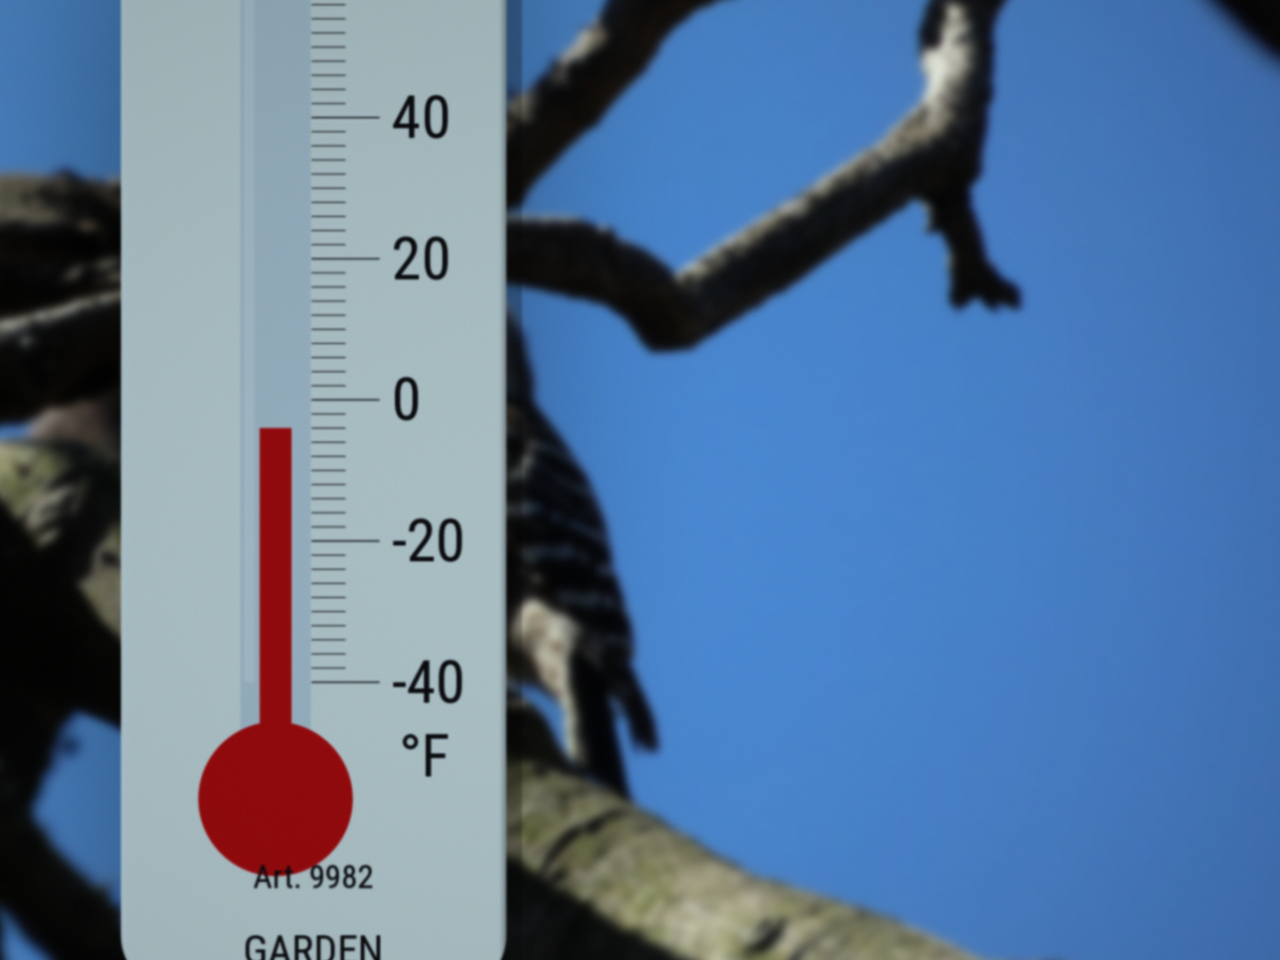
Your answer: -4,°F
